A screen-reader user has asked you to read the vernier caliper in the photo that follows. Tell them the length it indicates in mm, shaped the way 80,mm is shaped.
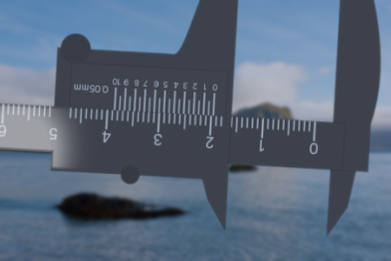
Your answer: 19.6,mm
